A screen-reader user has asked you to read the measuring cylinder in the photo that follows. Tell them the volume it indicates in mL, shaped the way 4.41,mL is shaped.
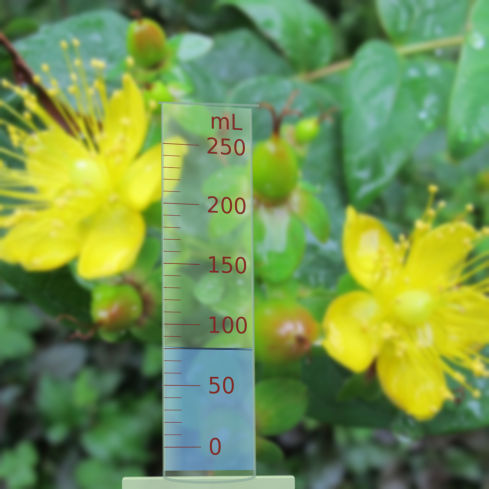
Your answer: 80,mL
